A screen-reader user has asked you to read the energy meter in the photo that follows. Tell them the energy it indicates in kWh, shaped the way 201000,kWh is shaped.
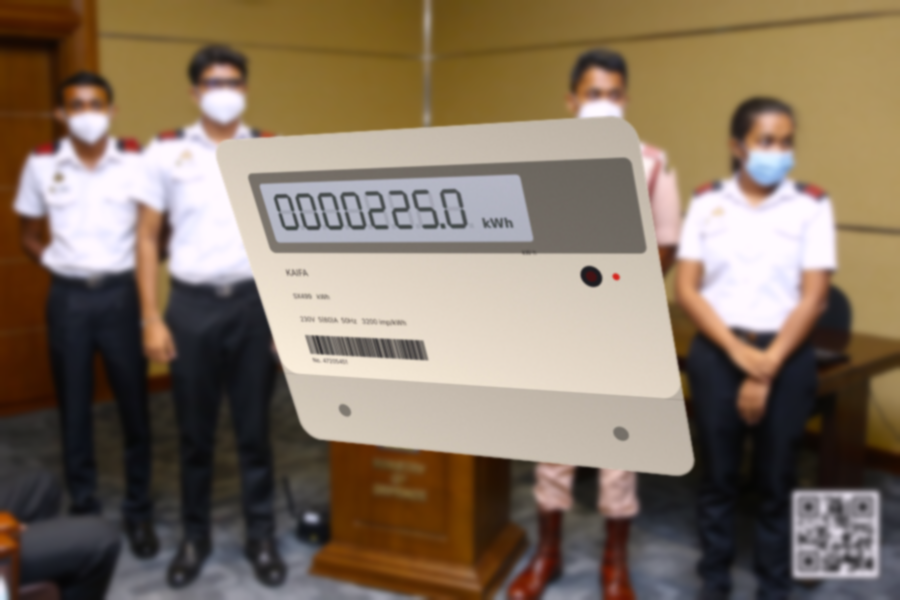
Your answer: 225.0,kWh
